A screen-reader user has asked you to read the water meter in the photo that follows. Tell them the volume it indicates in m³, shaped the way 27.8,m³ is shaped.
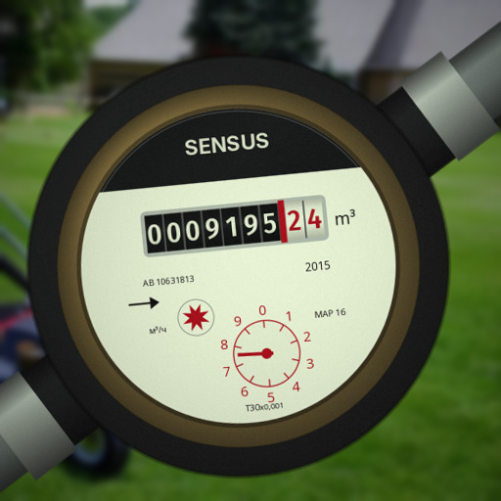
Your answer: 9195.247,m³
